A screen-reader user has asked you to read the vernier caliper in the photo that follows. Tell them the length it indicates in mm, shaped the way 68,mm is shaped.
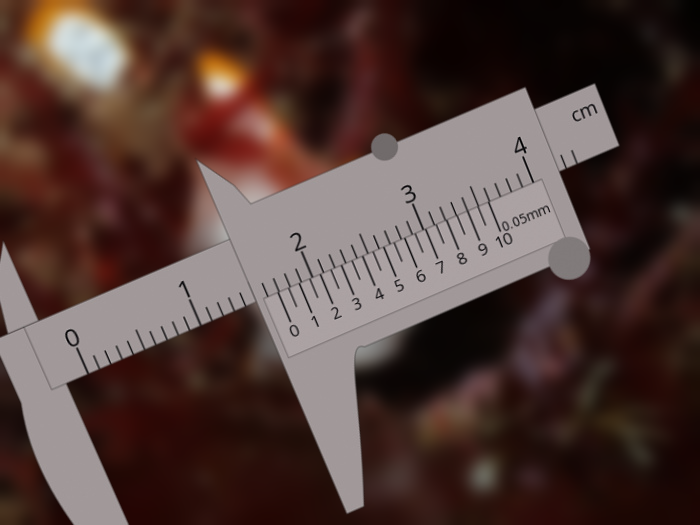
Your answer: 16.9,mm
